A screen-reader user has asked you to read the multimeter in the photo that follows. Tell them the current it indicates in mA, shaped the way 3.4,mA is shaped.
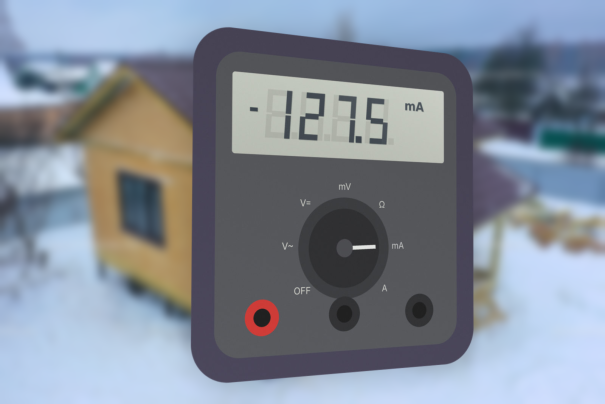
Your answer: -127.5,mA
